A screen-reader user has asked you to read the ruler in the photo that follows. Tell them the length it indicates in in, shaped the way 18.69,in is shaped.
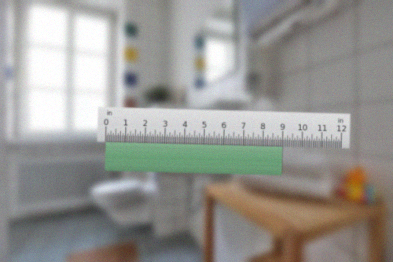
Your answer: 9,in
